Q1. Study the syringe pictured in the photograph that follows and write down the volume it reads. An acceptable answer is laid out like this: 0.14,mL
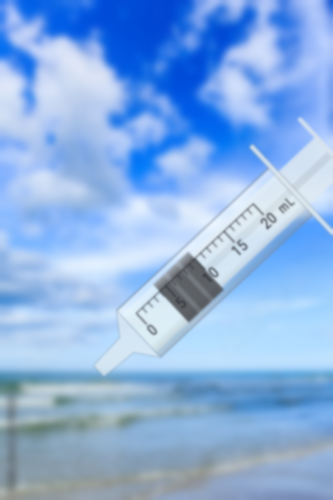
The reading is 4,mL
